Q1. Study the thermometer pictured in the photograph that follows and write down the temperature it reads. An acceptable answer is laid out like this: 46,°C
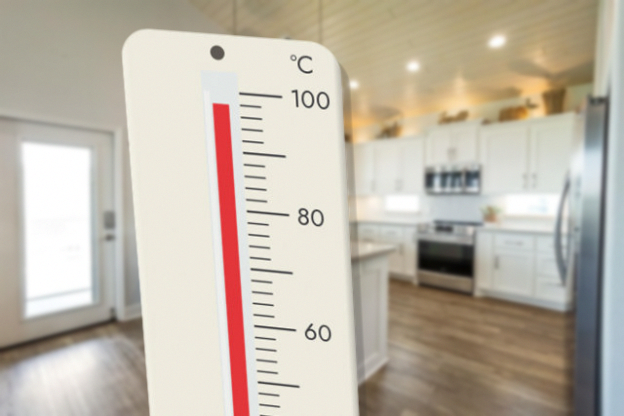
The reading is 98,°C
